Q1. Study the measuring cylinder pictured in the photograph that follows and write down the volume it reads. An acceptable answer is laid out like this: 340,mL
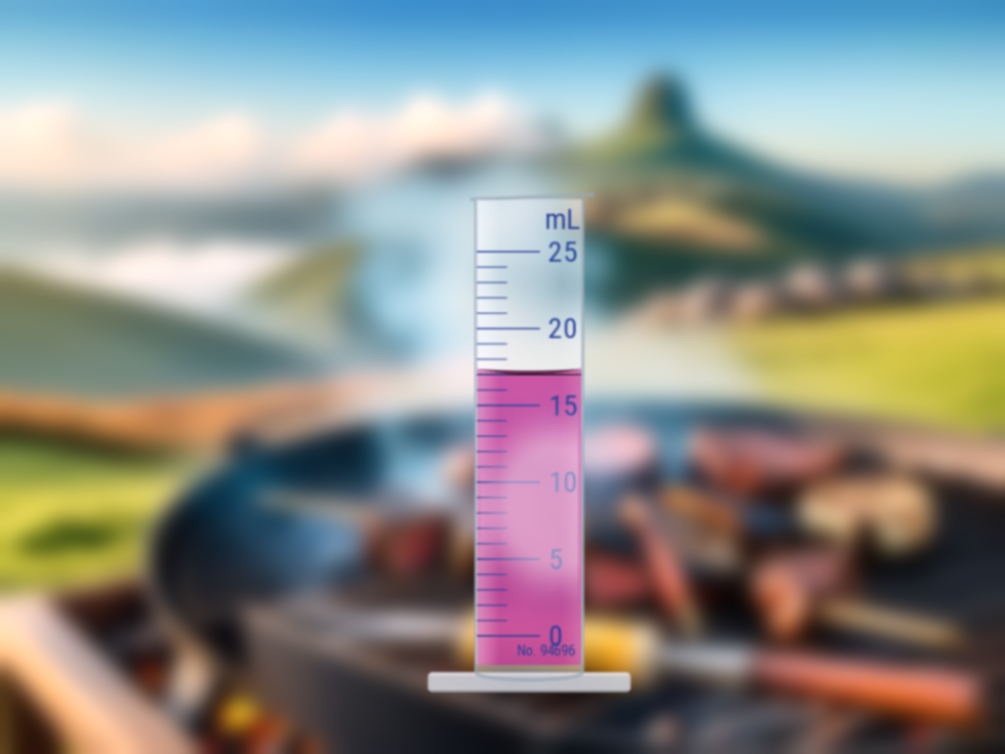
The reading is 17,mL
